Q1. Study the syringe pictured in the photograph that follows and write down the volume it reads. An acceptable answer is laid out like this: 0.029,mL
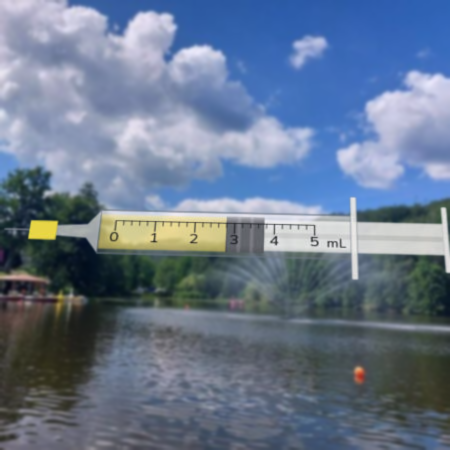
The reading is 2.8,mL
